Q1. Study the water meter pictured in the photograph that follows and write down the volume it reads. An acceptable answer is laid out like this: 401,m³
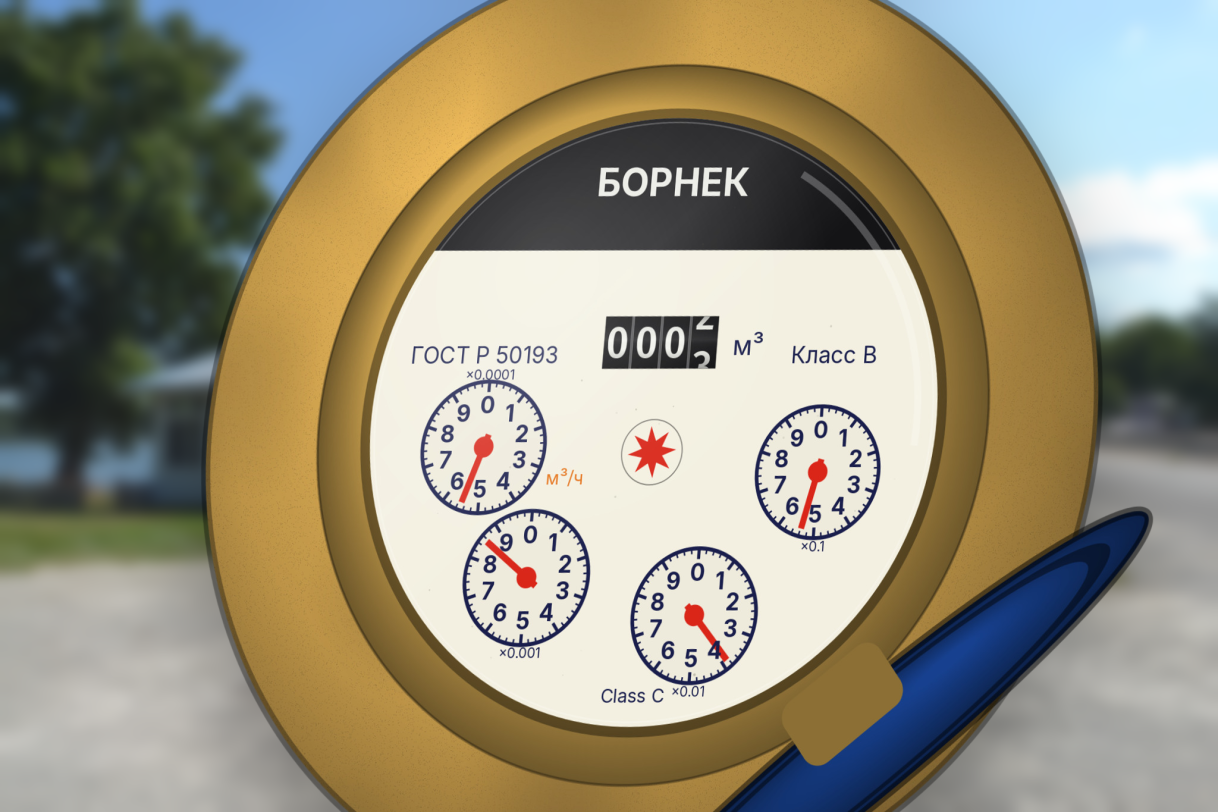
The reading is 2.5385,m³
